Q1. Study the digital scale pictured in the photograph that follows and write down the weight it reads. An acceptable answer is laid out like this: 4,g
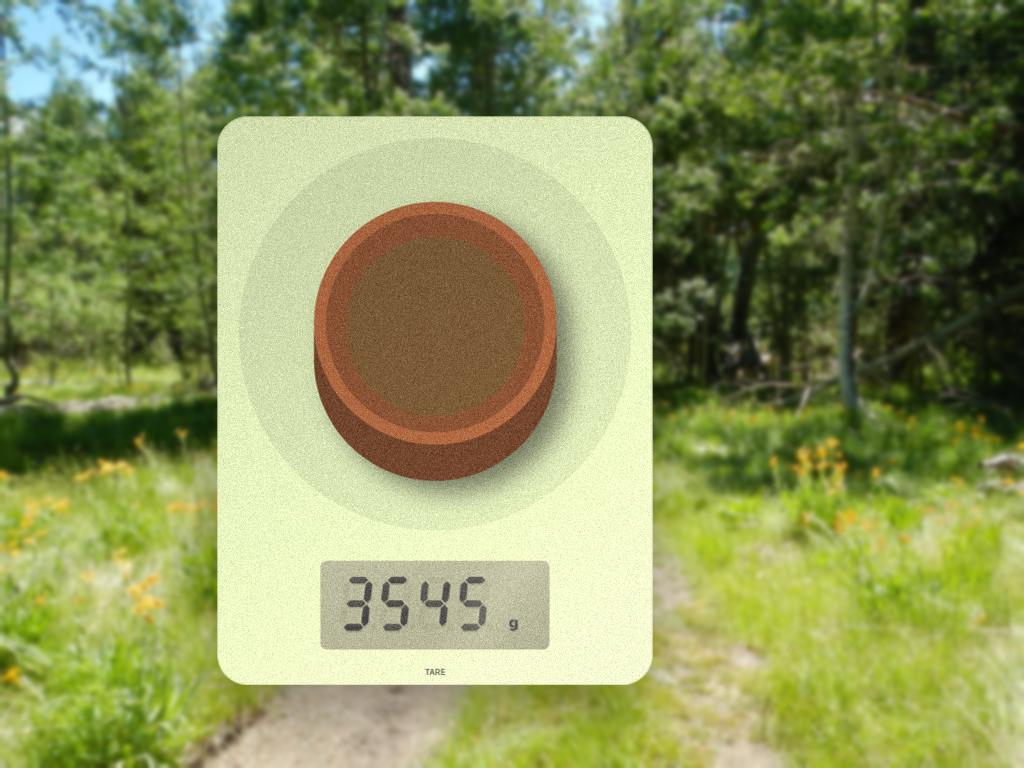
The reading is 3545,g
